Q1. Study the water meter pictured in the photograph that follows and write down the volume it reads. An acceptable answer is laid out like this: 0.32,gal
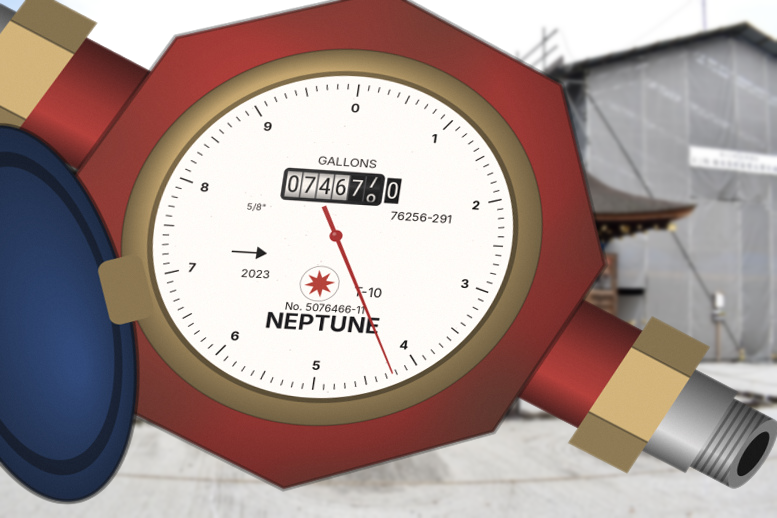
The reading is 746774.2,gal
